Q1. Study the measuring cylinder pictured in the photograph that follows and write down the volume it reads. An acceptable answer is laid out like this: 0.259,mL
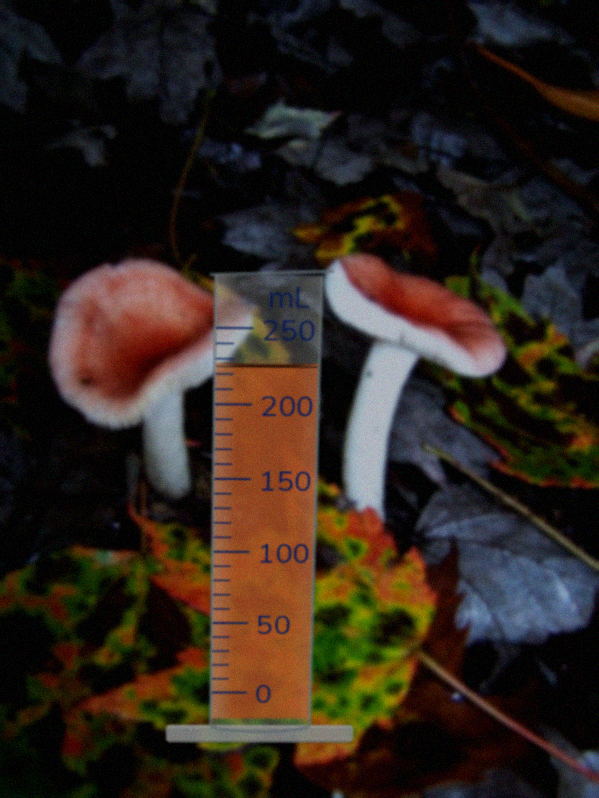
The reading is 225,mL
